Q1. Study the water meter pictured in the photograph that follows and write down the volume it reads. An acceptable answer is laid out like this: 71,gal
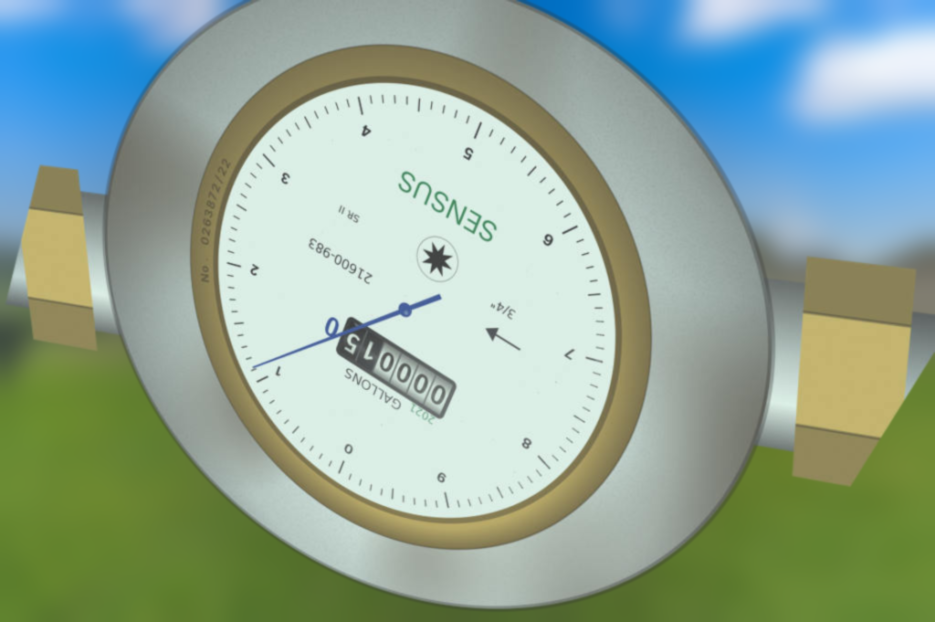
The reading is 151.1,gal
